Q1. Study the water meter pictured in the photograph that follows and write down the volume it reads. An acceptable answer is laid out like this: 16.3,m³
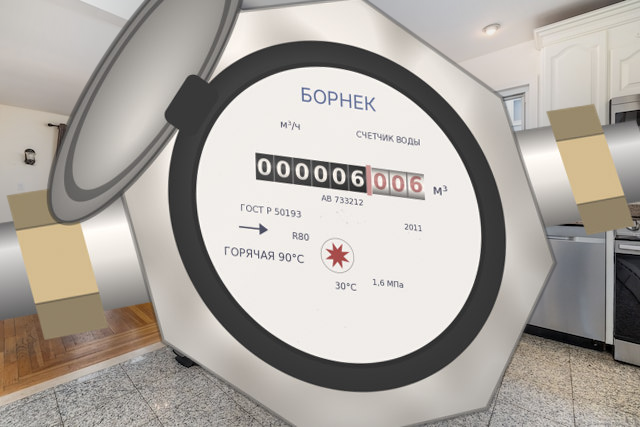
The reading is 6.006,m³
